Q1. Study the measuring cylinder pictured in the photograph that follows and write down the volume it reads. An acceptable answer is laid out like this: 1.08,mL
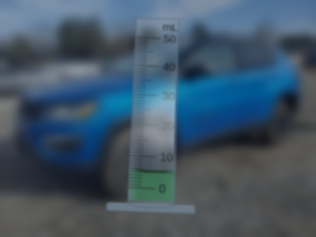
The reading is 5,mL
